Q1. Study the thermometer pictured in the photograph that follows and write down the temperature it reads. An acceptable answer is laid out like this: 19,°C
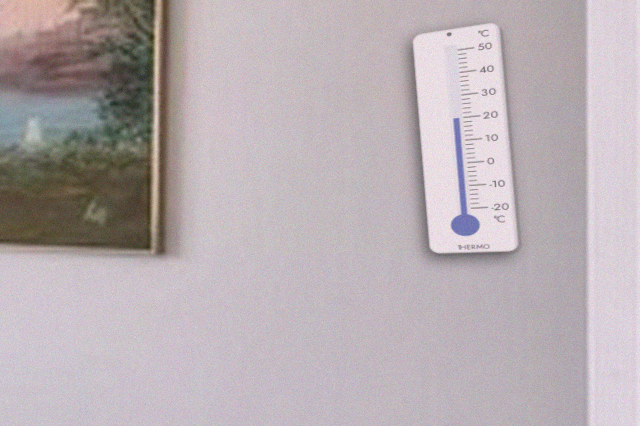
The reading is 20,°C
